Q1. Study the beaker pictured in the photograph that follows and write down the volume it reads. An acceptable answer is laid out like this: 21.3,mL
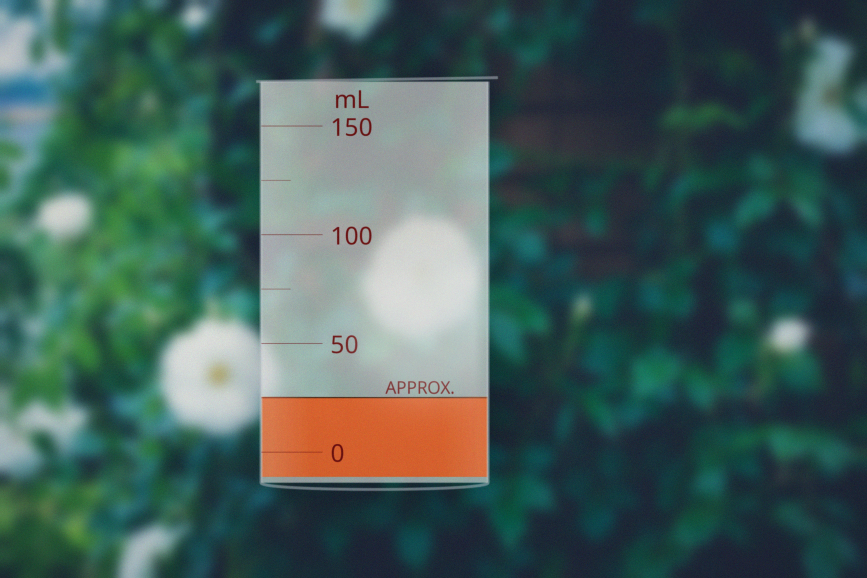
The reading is 25,mL
